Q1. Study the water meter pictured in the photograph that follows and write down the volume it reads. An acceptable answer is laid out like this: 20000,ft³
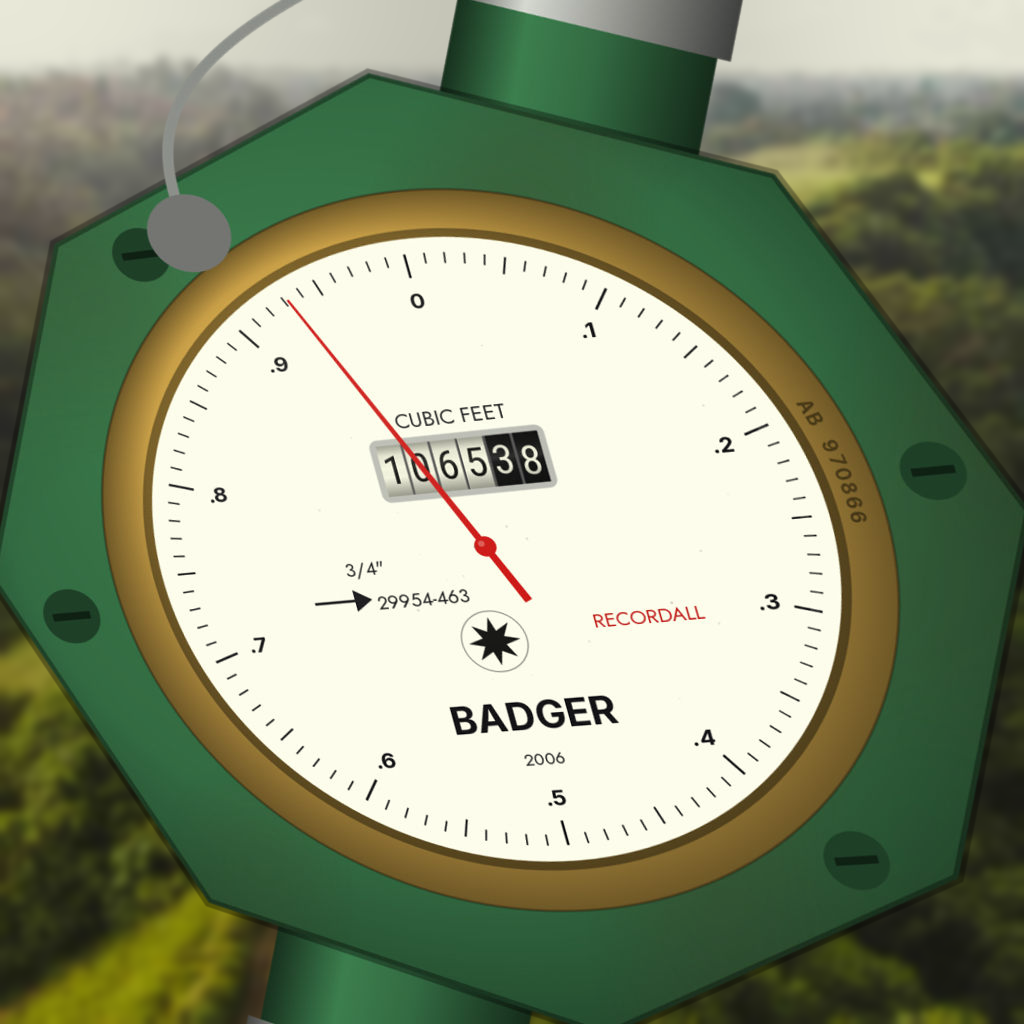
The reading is 106537.93,ft³
